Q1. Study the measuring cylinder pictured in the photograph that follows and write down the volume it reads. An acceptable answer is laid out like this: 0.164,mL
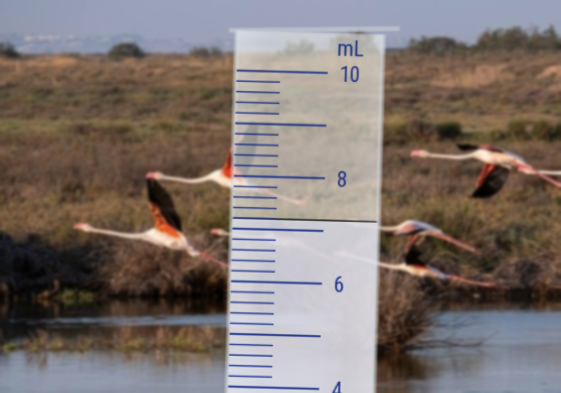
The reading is 7.2,mL
